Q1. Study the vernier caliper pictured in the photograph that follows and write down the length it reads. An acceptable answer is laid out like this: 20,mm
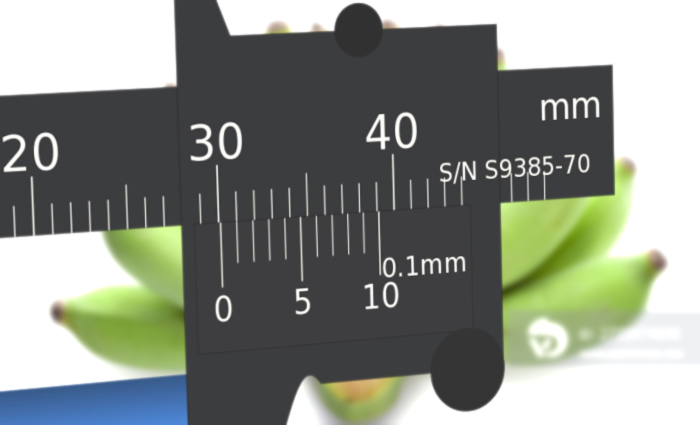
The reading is 30.1,mm
